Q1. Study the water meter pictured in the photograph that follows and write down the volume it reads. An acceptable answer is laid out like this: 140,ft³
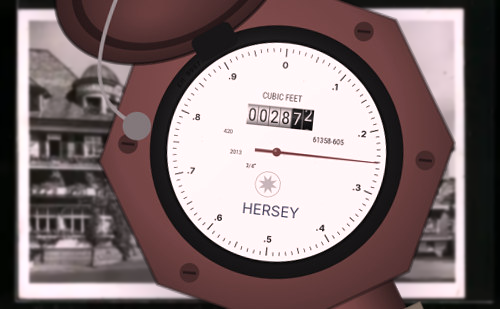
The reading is 2872.25,ft³
